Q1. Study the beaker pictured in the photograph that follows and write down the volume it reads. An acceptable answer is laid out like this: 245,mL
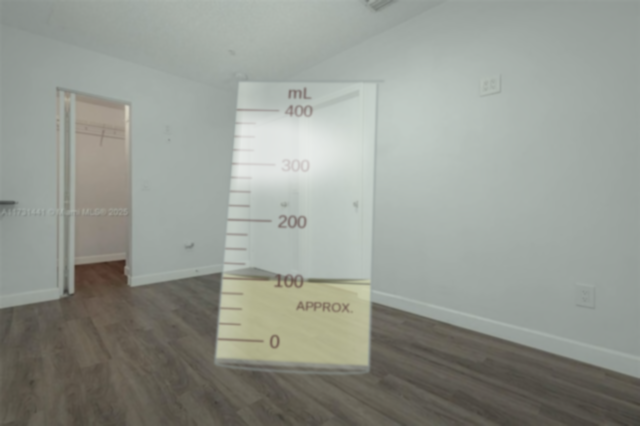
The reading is 100,mL
